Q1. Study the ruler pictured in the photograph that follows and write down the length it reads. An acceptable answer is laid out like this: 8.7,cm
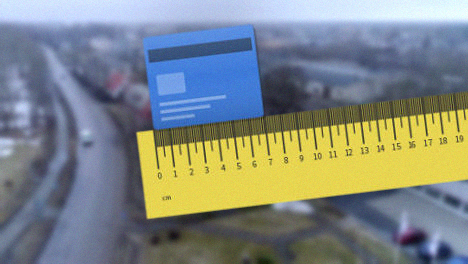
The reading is 7,cm
